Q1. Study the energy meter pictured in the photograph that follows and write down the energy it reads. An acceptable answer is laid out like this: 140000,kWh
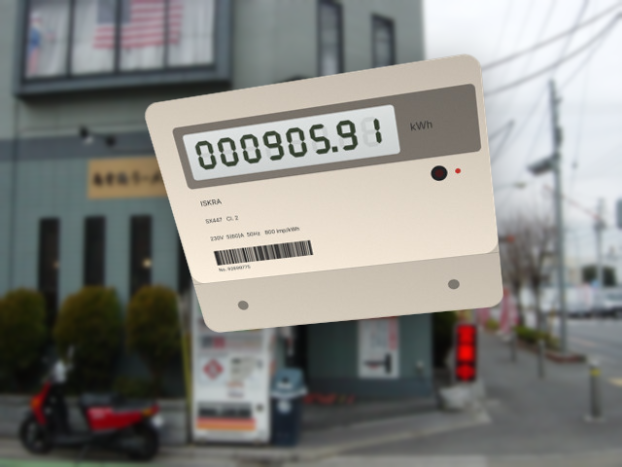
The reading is 905.91,kWh
